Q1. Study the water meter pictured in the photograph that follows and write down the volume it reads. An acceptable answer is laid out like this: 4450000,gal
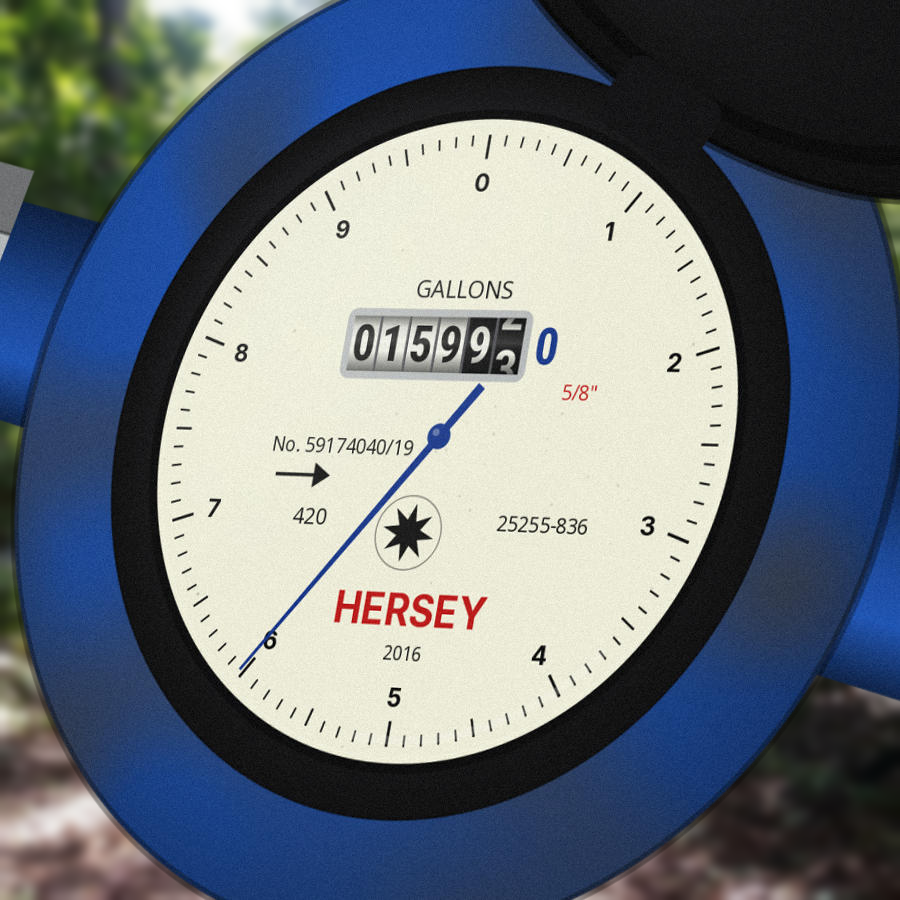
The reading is 159926.0,gal
